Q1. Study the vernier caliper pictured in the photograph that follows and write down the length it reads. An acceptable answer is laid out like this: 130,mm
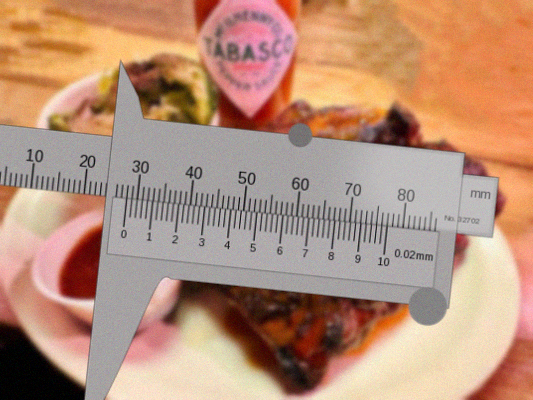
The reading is 28.0,mm
